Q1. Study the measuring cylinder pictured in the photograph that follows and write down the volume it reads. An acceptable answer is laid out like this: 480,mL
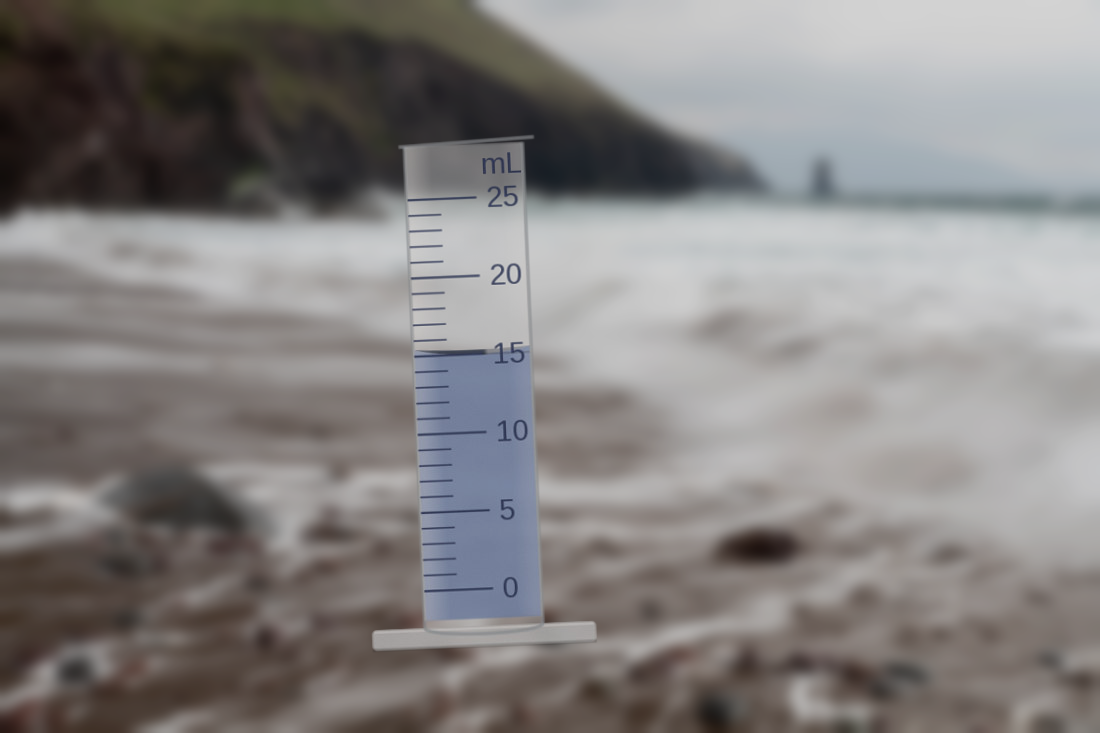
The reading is 15,mL
